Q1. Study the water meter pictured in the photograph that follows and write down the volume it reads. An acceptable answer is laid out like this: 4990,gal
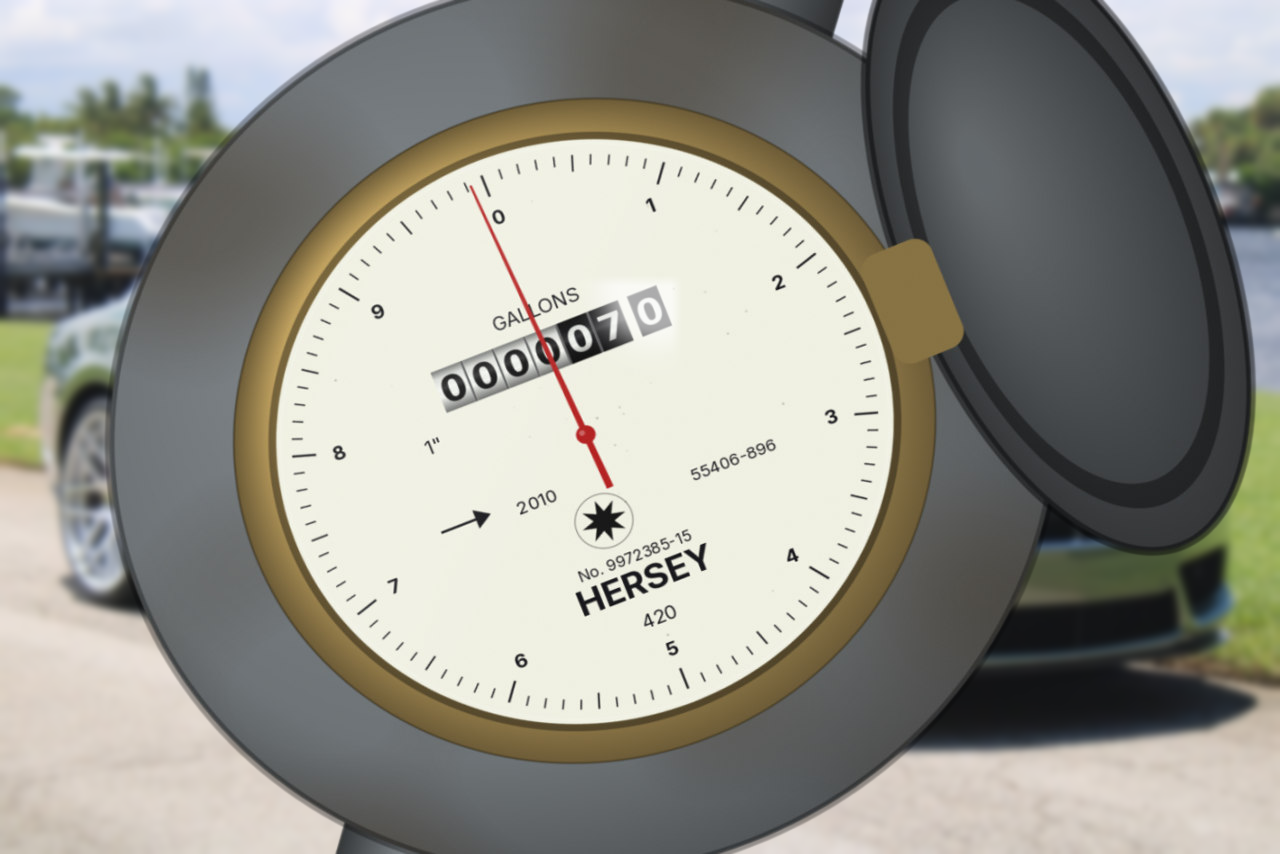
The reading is 69.9,gal
